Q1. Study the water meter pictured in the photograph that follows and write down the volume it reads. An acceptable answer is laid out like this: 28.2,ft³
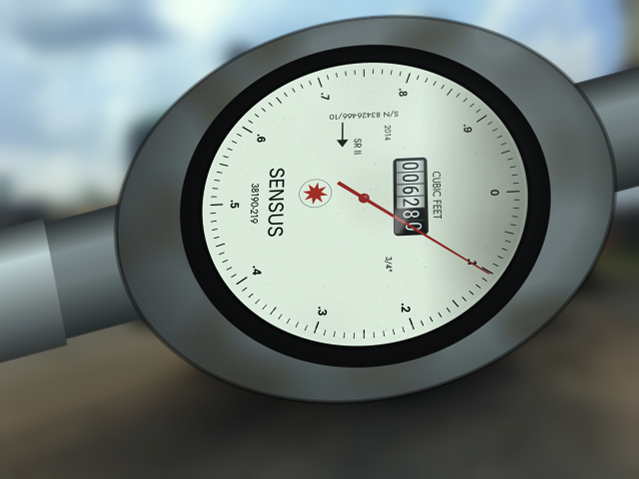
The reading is 6280.10,ft³
